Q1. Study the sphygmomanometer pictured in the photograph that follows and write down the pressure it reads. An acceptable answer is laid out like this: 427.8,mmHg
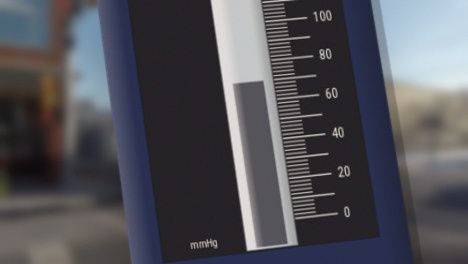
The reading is 70,mmHg
